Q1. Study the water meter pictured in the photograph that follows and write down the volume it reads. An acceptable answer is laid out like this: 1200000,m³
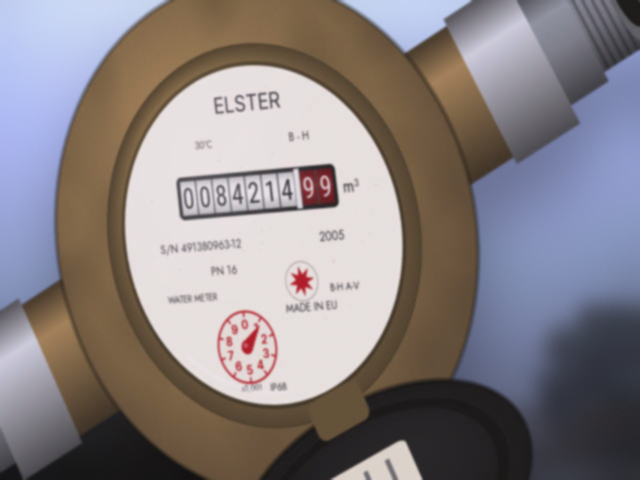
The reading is 84214.991,m³
